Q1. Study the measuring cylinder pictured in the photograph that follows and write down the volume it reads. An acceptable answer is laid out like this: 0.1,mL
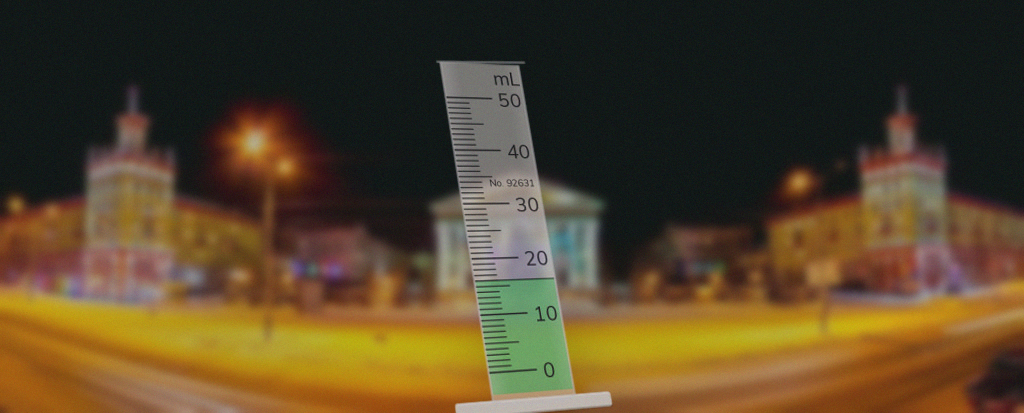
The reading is 16,mL
